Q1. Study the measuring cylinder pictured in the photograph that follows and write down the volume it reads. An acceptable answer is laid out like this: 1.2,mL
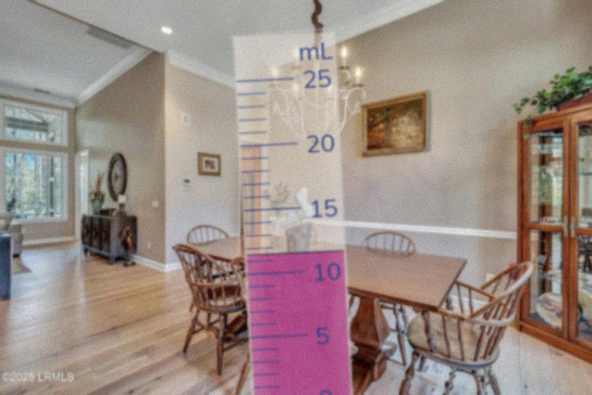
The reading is 11.5,mL
